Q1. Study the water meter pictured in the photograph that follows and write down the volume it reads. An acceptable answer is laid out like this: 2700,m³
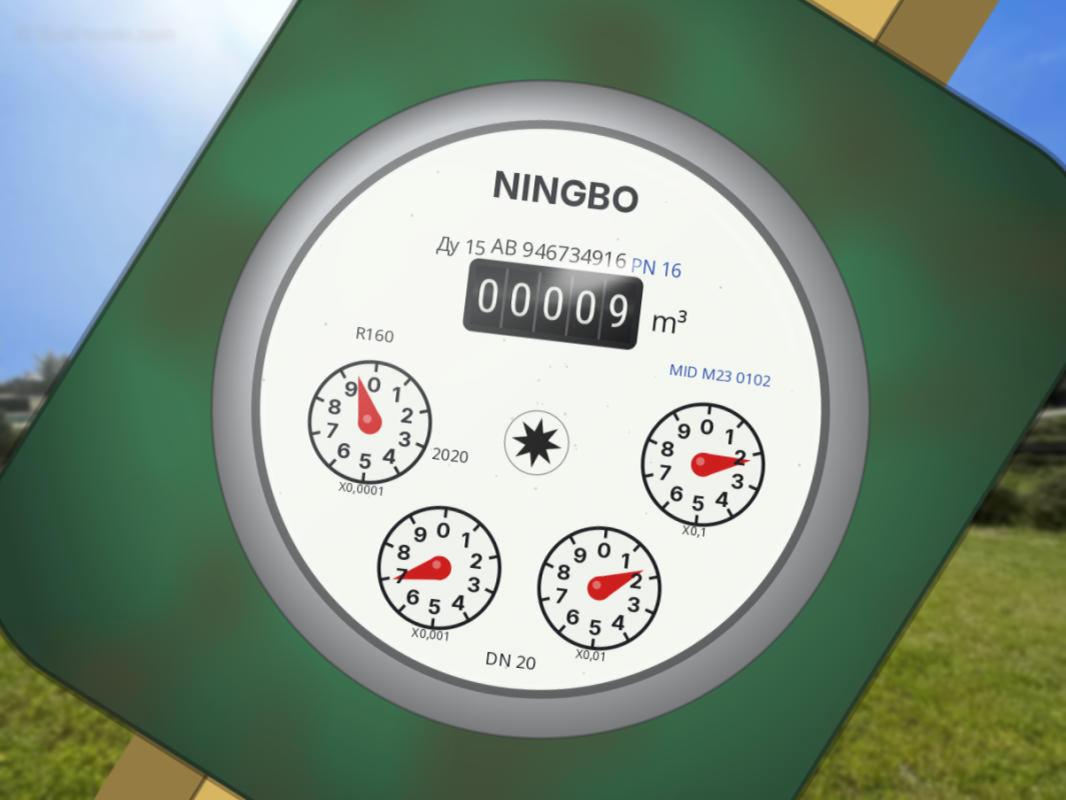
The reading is 9.2169,m³
